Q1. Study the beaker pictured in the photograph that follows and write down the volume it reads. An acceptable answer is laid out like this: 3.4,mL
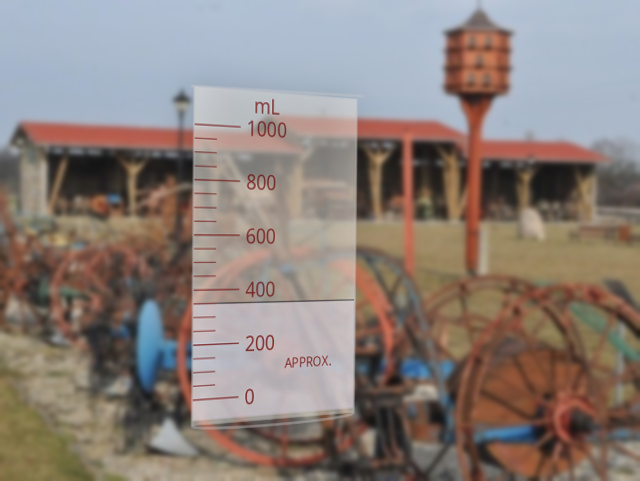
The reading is 350,mL
